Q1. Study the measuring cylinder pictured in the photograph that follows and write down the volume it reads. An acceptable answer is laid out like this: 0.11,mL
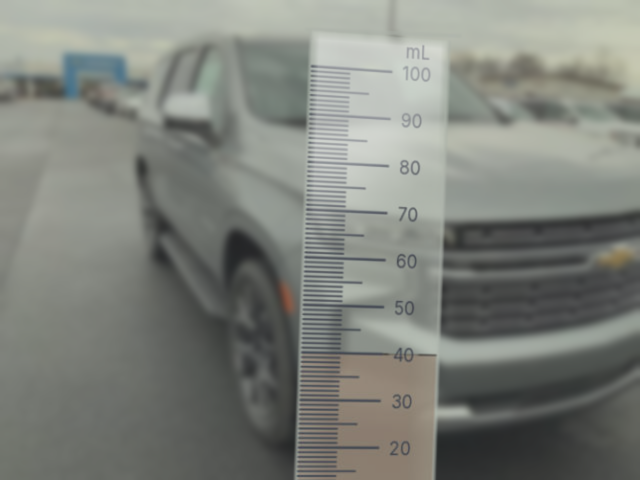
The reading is 40,mL
